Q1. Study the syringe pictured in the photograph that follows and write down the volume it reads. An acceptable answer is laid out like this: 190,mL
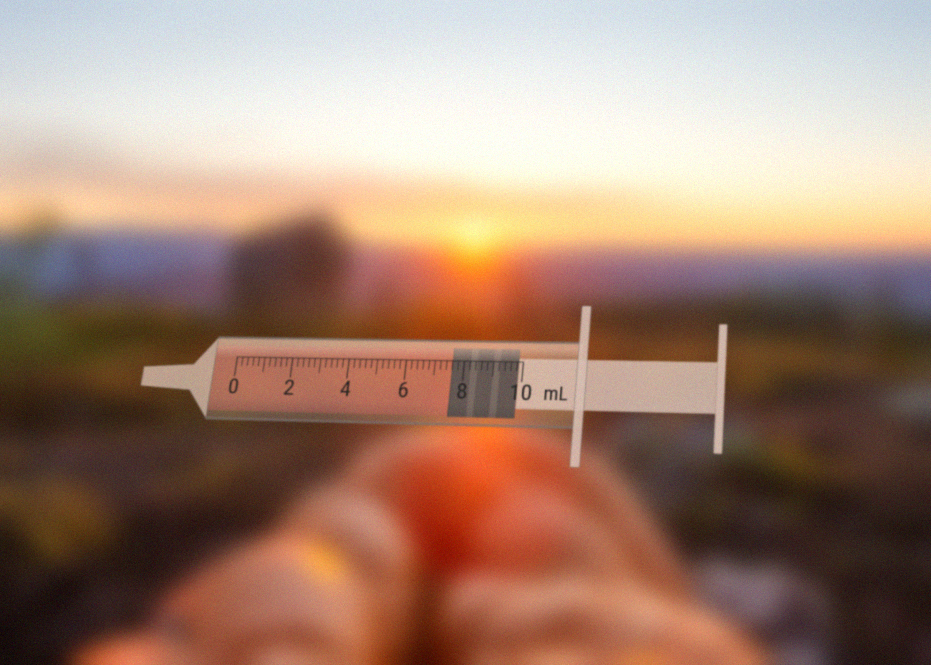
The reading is 7.6,mL
